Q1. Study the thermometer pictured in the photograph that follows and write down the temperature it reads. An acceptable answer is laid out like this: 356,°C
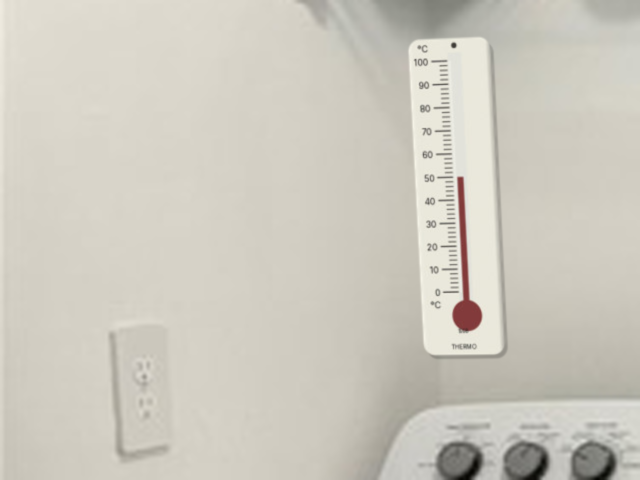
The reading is 50,°C
